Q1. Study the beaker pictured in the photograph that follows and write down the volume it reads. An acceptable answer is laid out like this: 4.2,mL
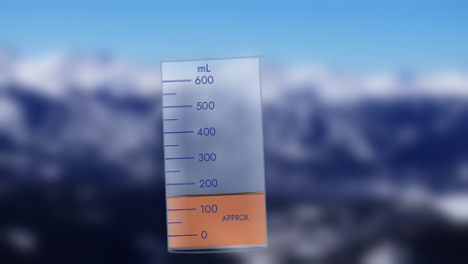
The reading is 150,mL
